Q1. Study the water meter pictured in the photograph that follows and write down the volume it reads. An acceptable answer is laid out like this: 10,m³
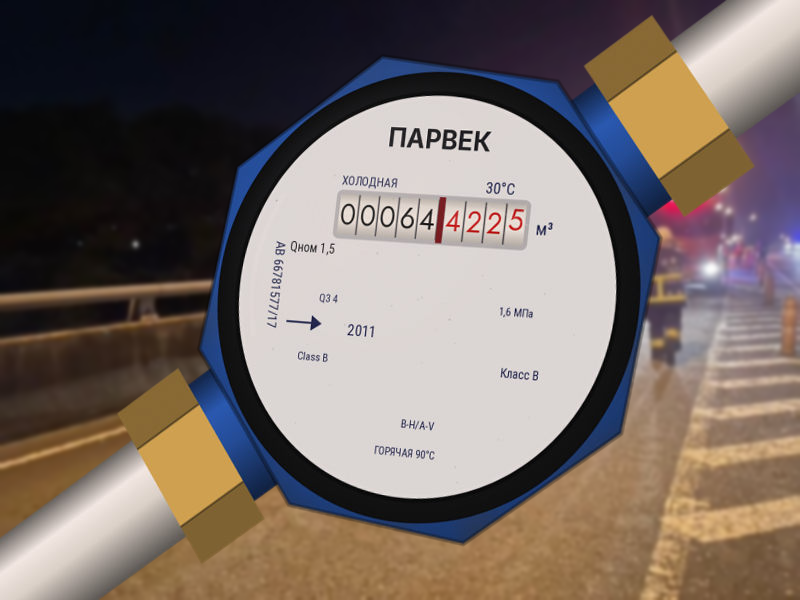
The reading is 64.4225,m³
